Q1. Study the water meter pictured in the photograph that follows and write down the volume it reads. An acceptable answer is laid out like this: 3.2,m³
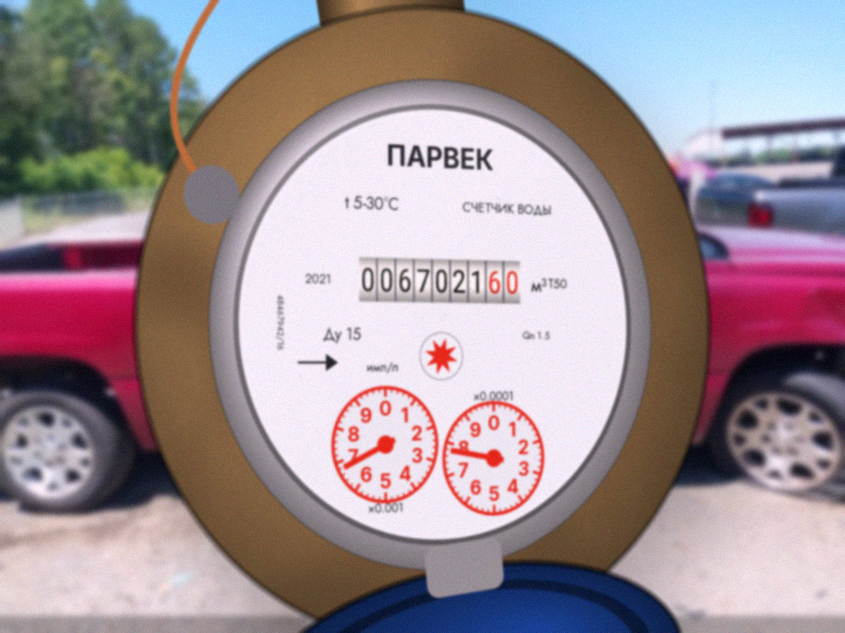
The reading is 67021.6067,m³
